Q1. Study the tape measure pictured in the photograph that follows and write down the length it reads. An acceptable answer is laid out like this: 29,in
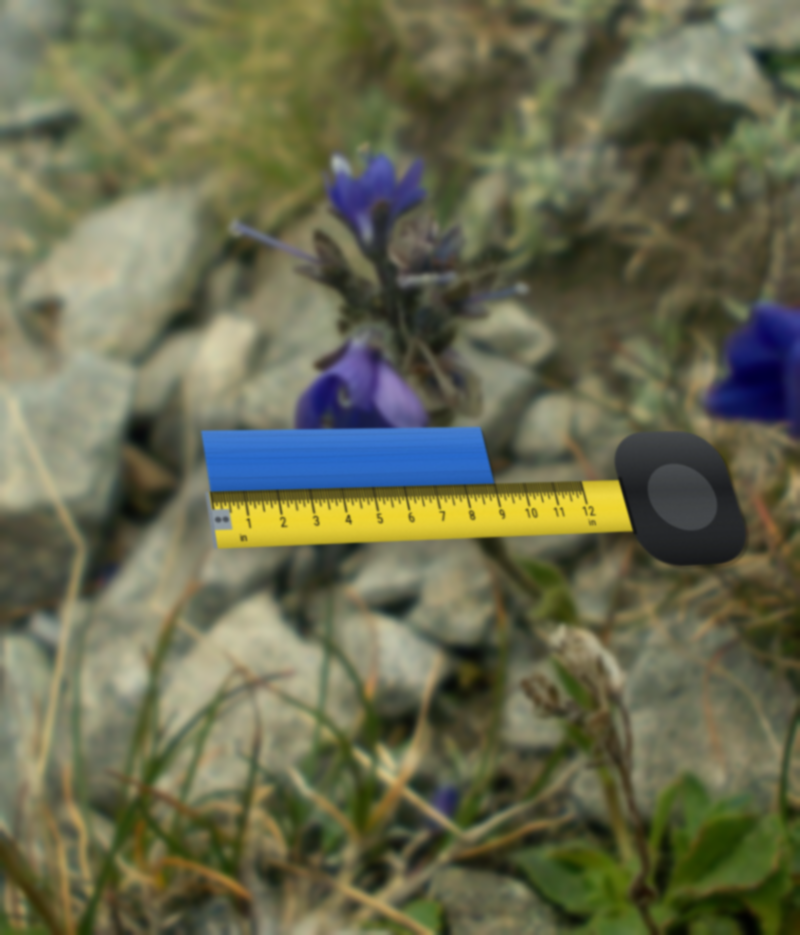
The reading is 9,in
